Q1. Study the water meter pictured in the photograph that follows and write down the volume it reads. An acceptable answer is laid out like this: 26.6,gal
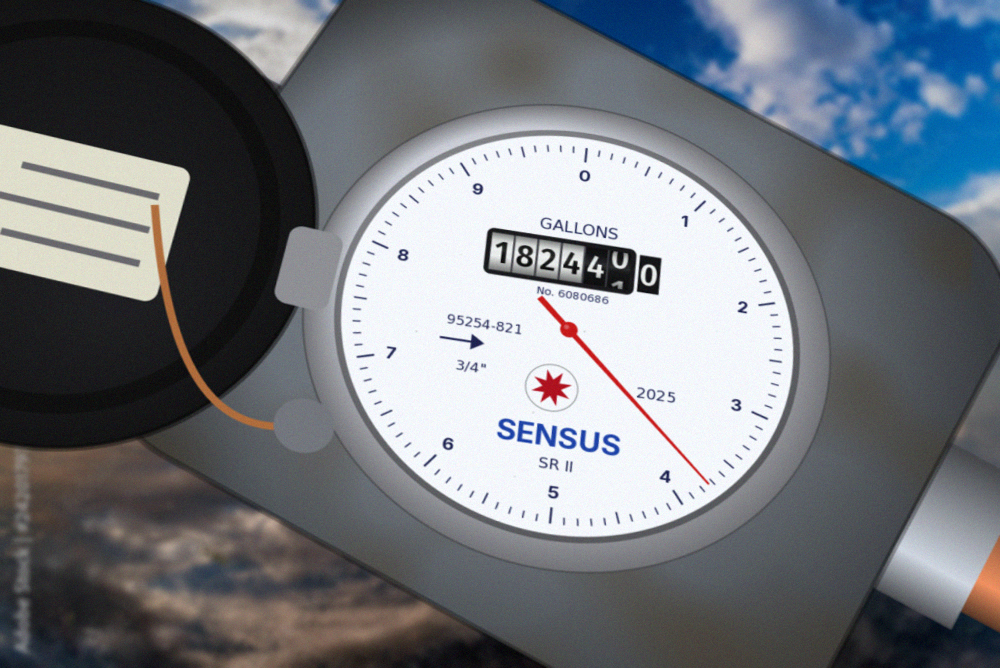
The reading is 1824403.7,gal
